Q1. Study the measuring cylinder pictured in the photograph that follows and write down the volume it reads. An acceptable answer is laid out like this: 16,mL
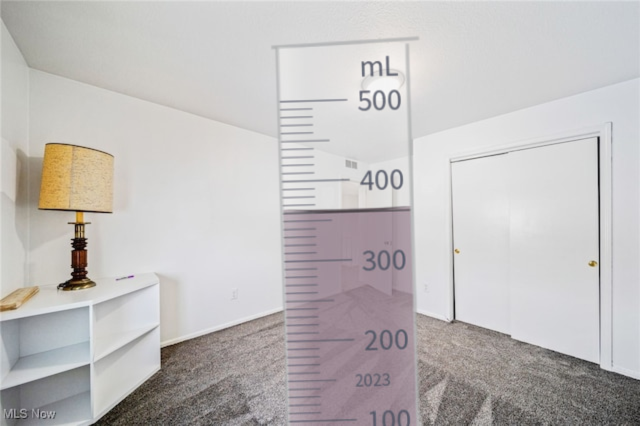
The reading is 360,mL
